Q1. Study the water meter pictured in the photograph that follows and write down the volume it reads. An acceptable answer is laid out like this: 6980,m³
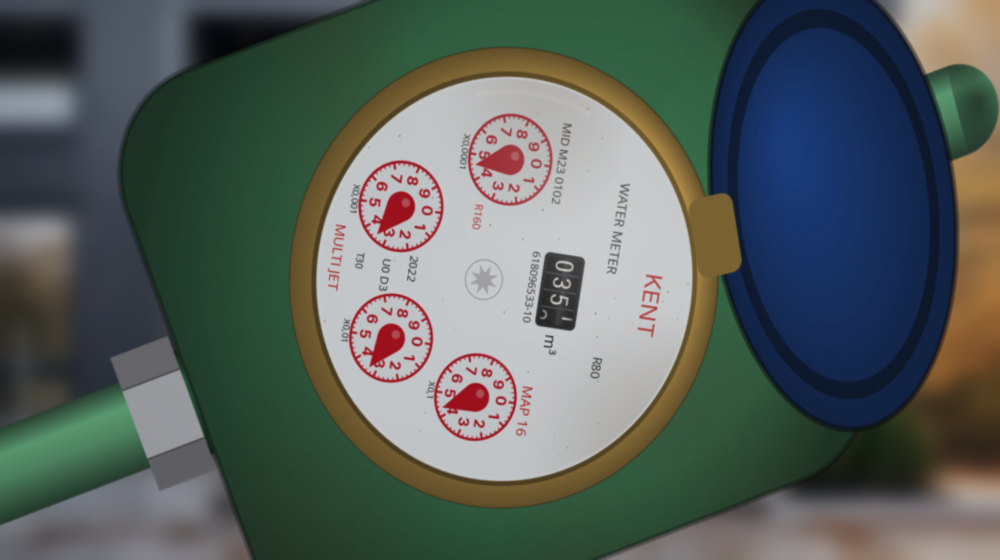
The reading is 351.4334,m³
